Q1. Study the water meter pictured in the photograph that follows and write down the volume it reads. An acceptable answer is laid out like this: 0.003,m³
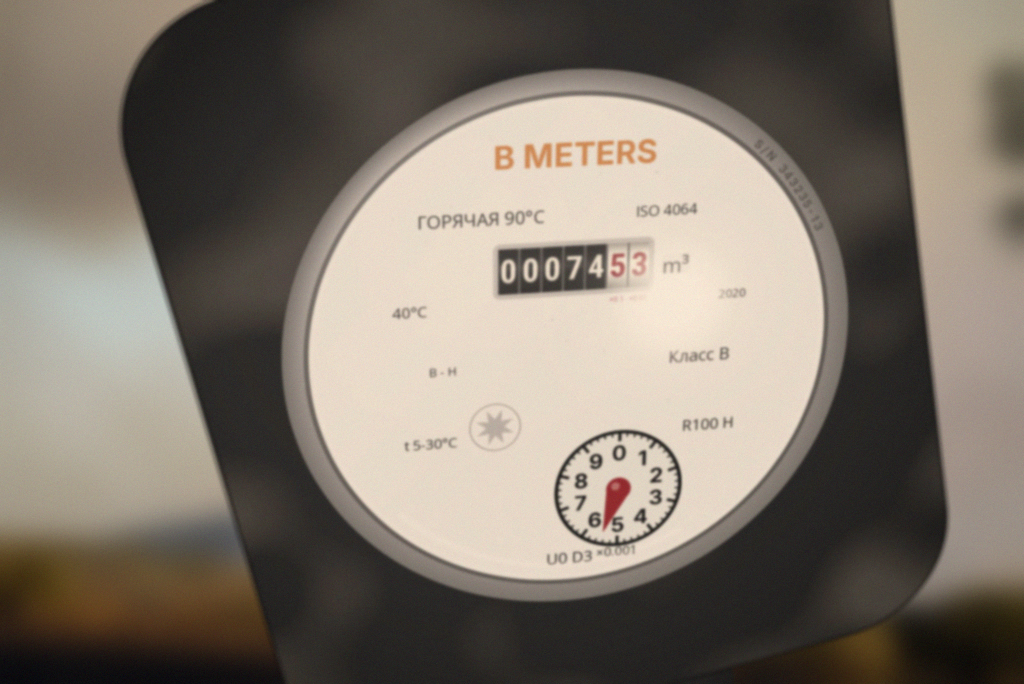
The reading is 74.535,m³
